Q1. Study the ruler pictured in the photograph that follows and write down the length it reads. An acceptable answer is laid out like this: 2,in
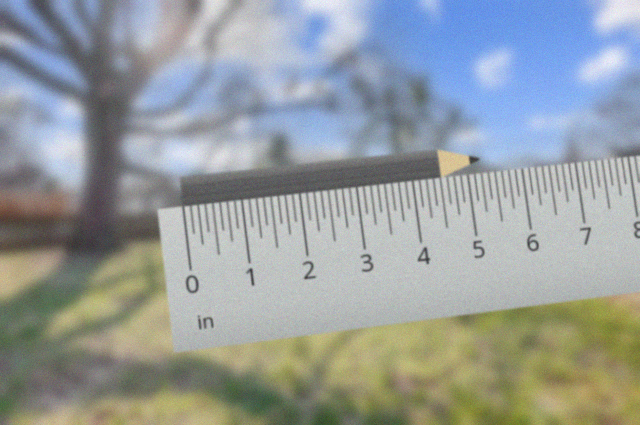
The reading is 5.25,in
